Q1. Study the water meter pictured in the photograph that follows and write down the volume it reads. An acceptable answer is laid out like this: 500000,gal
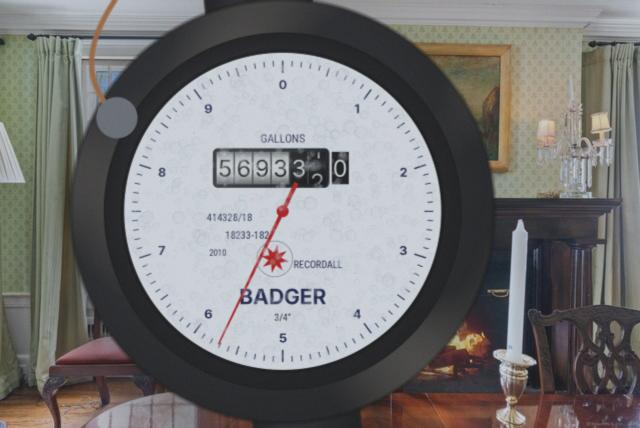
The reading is 5693315.7,gal
